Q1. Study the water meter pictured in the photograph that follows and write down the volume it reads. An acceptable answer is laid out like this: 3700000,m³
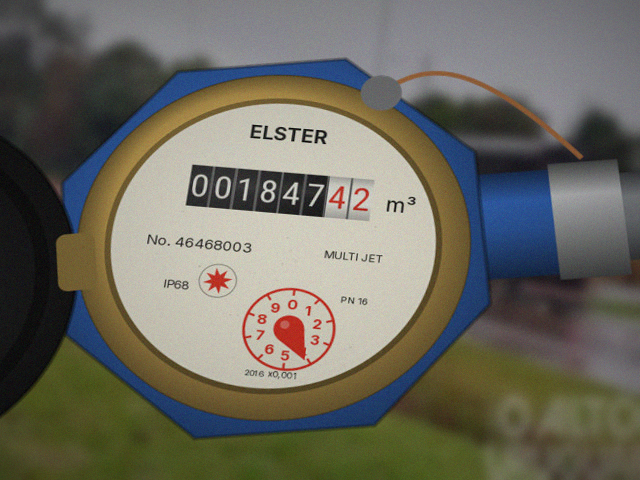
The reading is 1847.424,m³
